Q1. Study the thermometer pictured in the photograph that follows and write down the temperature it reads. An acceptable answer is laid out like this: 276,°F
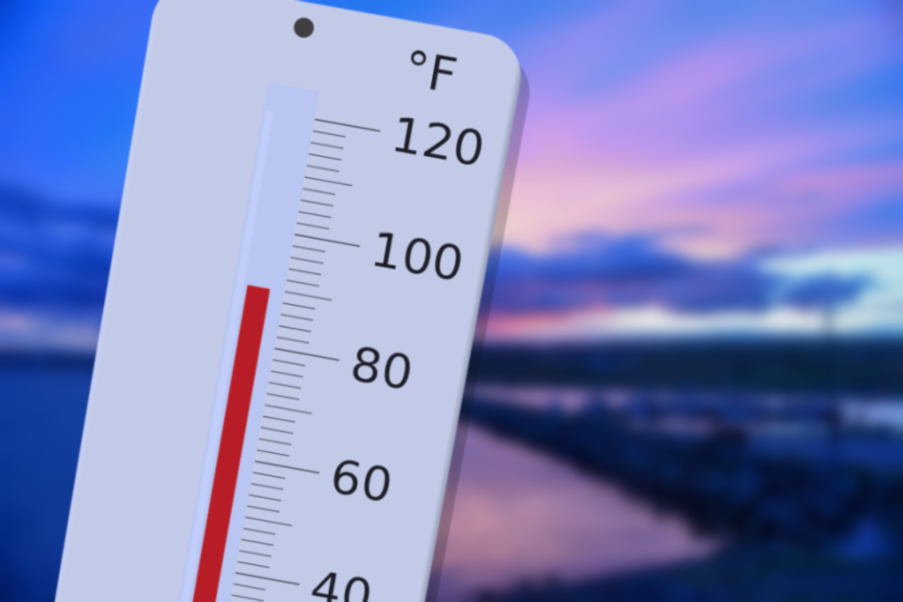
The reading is 90,°F
